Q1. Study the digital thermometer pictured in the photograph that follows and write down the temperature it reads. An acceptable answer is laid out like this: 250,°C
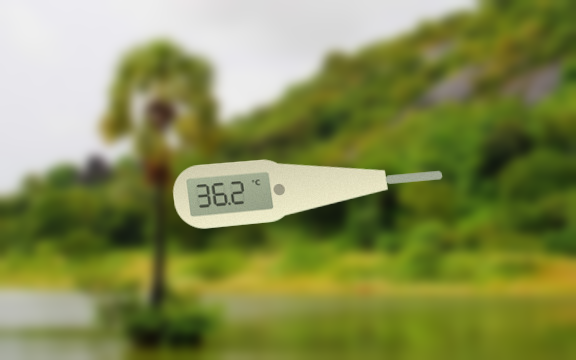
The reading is 36.2,°C
